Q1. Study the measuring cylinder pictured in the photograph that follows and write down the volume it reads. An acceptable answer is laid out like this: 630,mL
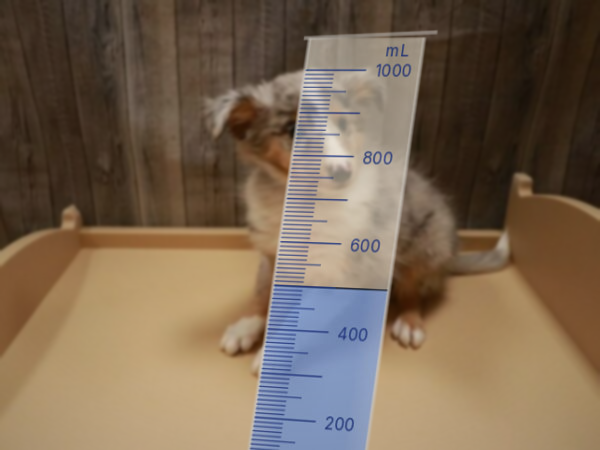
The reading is 500,mL
